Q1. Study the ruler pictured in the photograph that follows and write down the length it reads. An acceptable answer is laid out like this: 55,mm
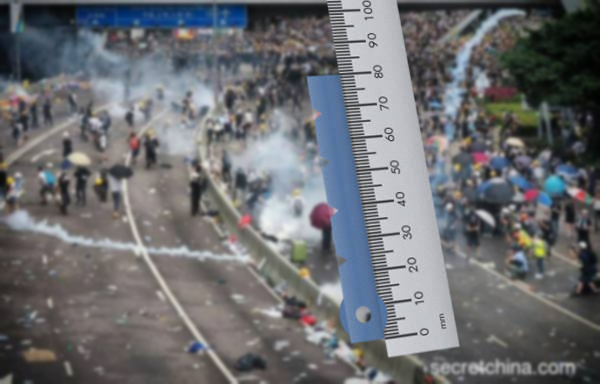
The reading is 80,mm
